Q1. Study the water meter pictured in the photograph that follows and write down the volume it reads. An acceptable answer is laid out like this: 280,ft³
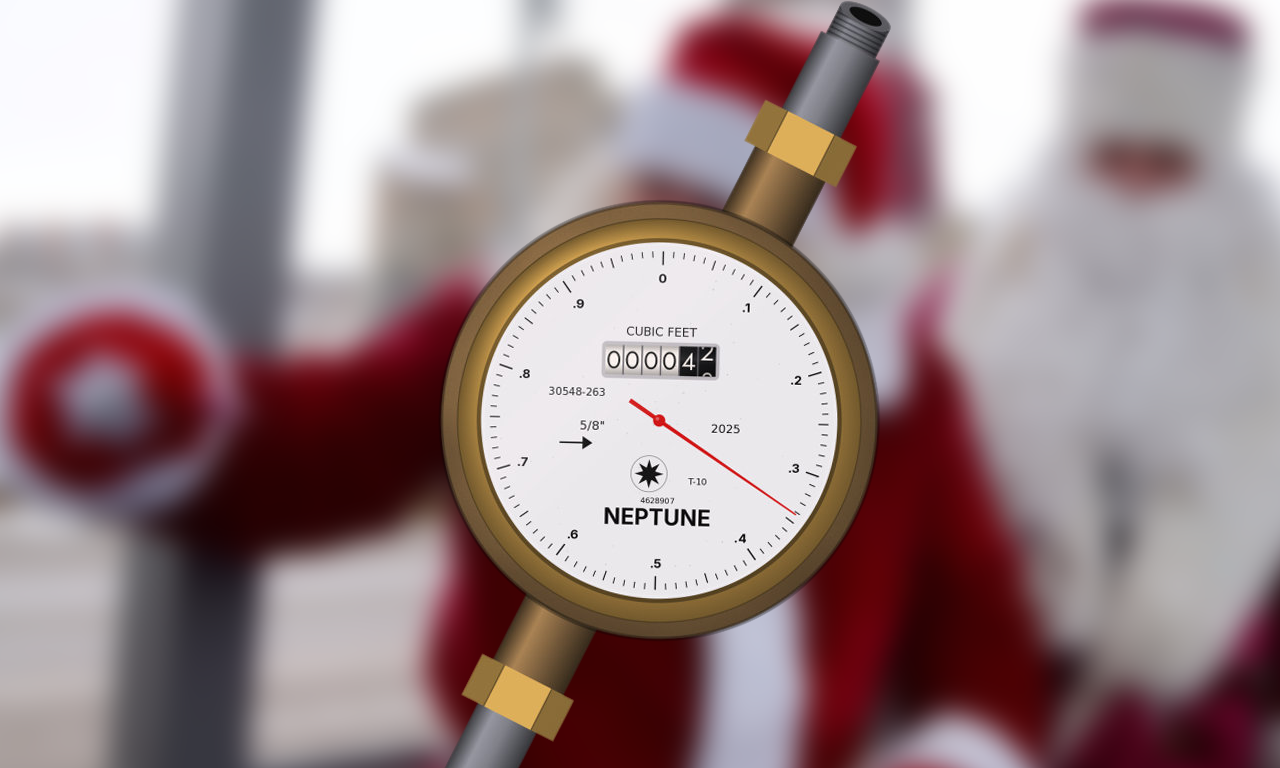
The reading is 42.34,ft³
